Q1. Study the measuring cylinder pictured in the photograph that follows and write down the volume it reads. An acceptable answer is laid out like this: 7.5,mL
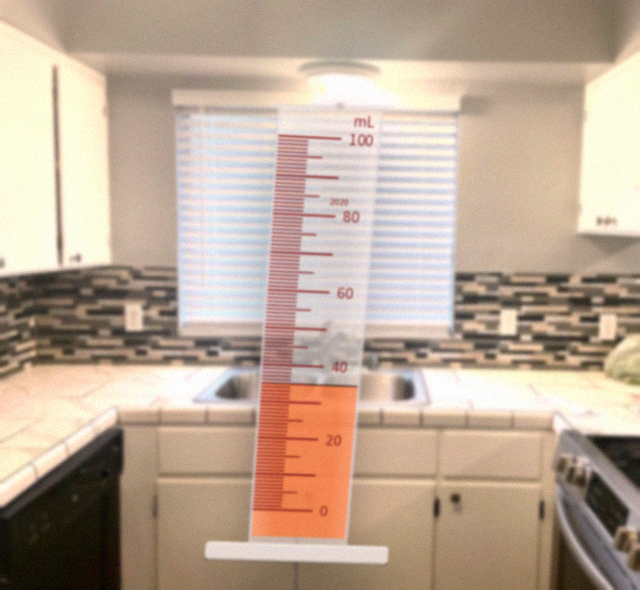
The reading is 35,mL
